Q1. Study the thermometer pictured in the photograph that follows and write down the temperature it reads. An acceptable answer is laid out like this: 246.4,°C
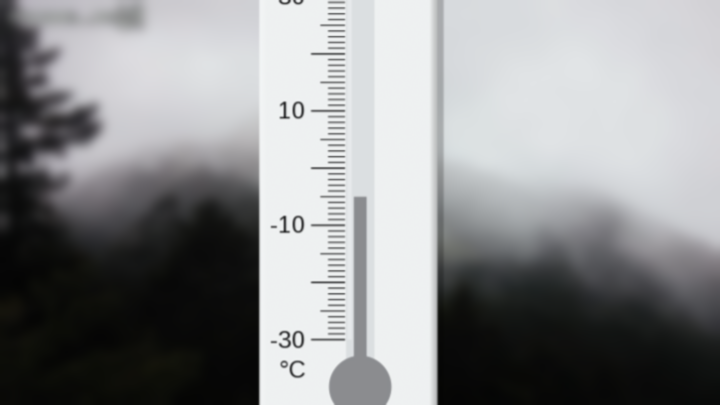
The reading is -5,°C
